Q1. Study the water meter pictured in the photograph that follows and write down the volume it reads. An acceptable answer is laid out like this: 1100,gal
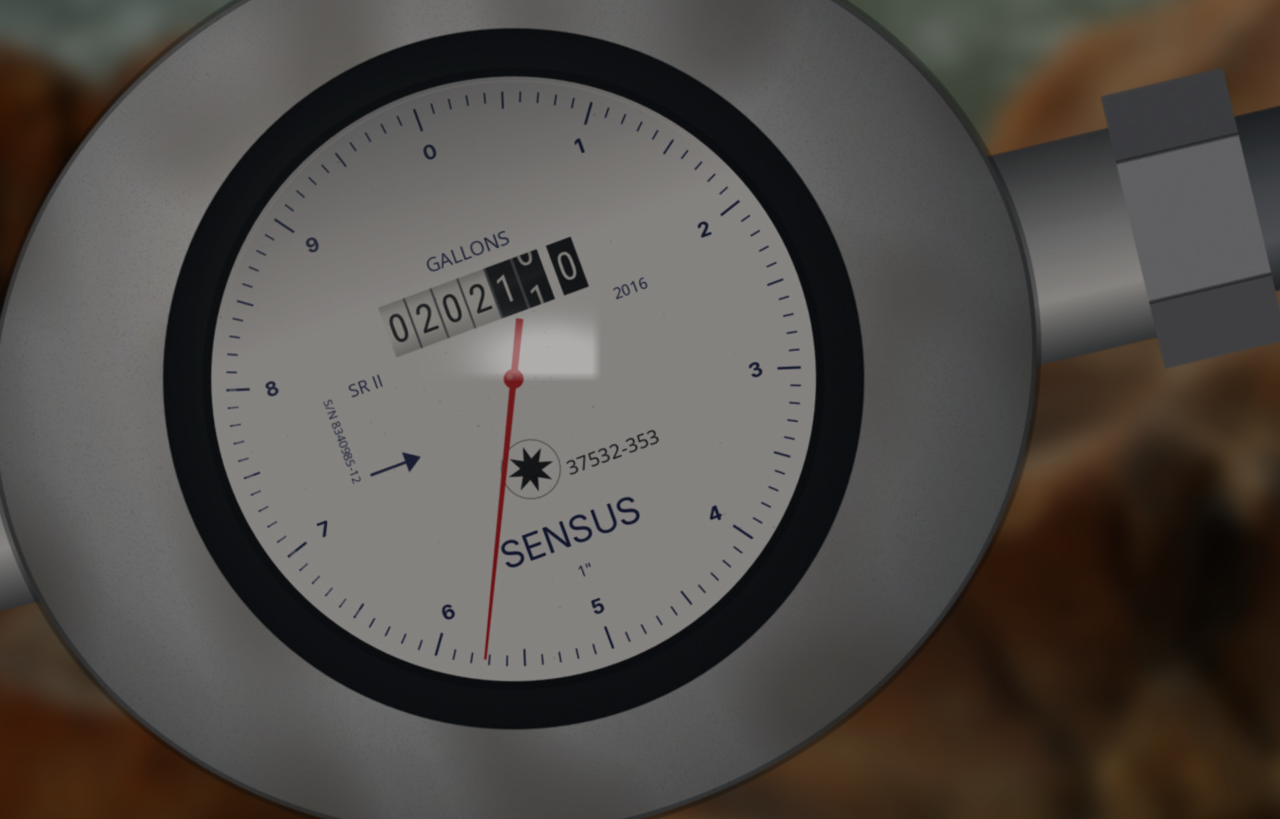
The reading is 202105.7,gal
